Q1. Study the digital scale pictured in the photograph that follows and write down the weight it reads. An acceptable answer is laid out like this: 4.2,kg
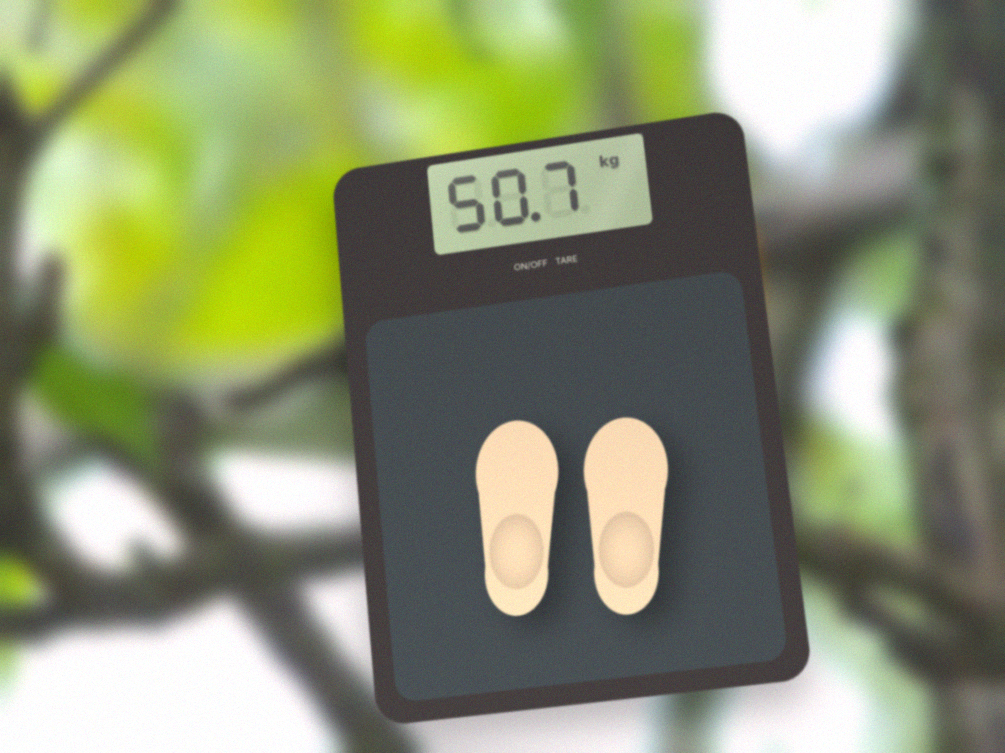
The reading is 50.7,kg
